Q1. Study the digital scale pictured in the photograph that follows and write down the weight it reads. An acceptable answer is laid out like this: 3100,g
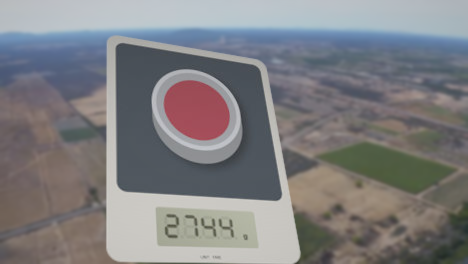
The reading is 2744,g
